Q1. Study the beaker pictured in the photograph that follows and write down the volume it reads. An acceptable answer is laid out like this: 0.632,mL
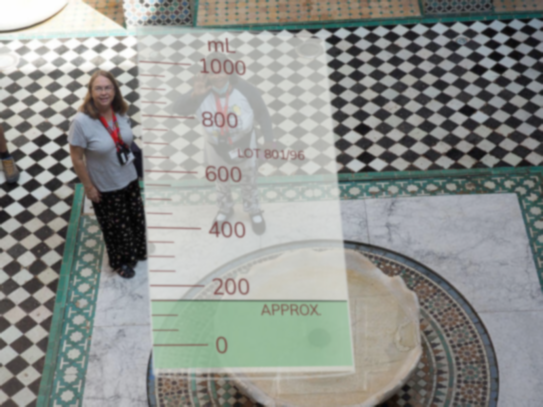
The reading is 150,mL
